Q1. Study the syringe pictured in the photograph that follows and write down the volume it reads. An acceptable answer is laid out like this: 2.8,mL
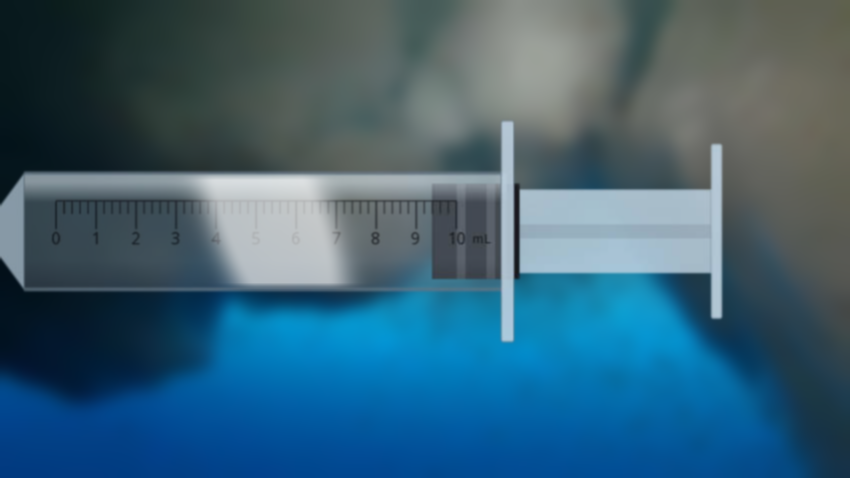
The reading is 9.4,mL
